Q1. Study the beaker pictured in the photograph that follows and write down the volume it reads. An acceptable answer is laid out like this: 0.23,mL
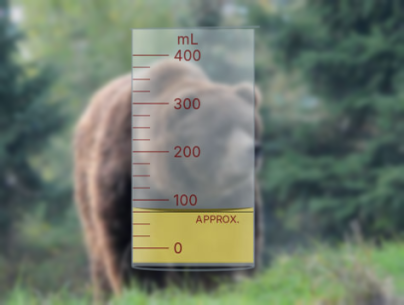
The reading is 75,mL
